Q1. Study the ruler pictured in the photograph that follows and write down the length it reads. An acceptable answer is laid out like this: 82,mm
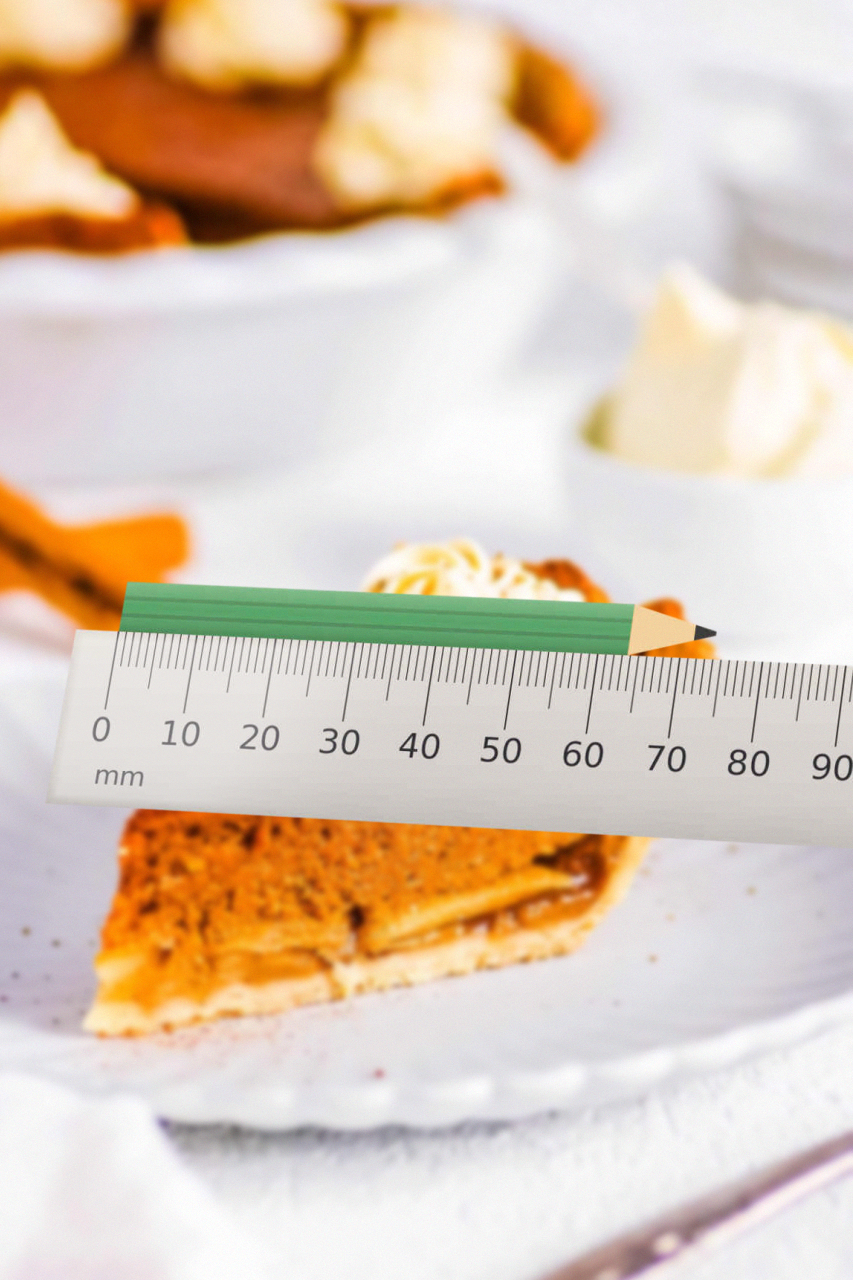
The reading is 74,mm
